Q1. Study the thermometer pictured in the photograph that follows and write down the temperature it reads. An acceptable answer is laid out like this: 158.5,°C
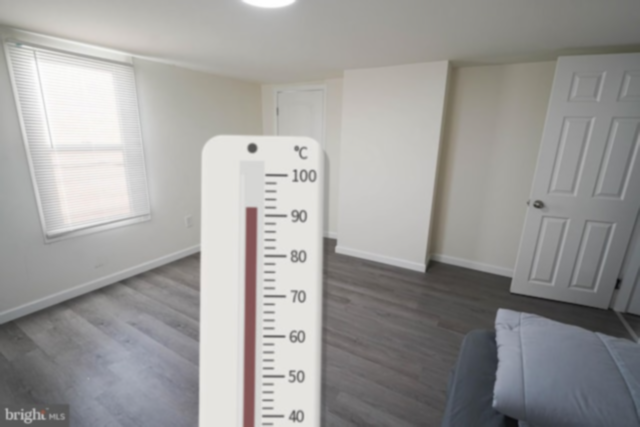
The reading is 92,°C
